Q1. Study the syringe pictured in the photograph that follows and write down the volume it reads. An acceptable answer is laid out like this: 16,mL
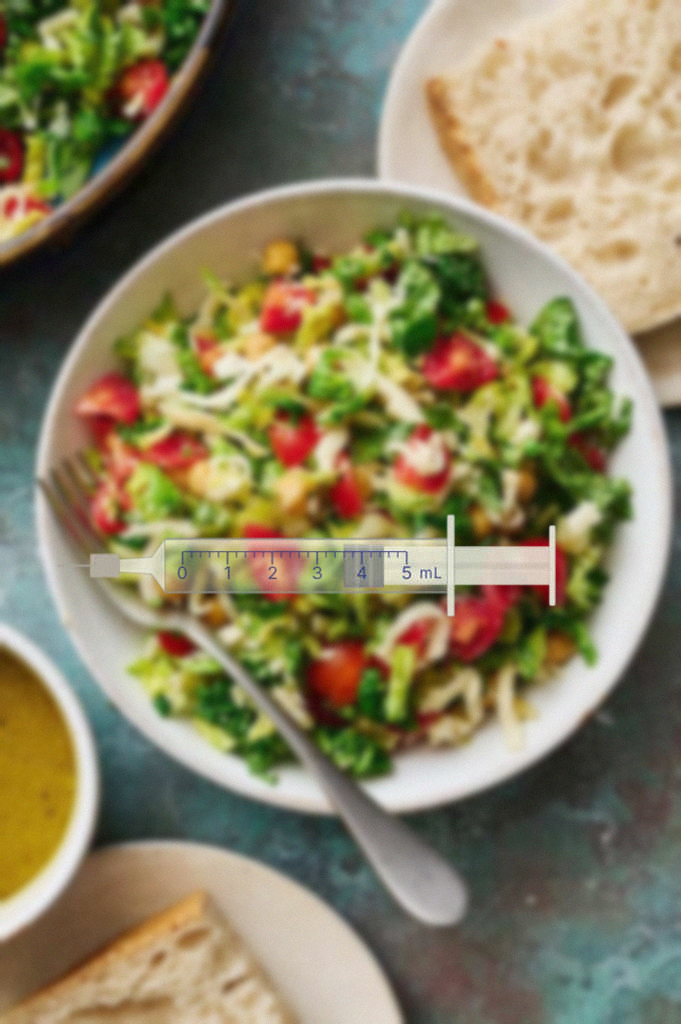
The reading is 3.6,mL
